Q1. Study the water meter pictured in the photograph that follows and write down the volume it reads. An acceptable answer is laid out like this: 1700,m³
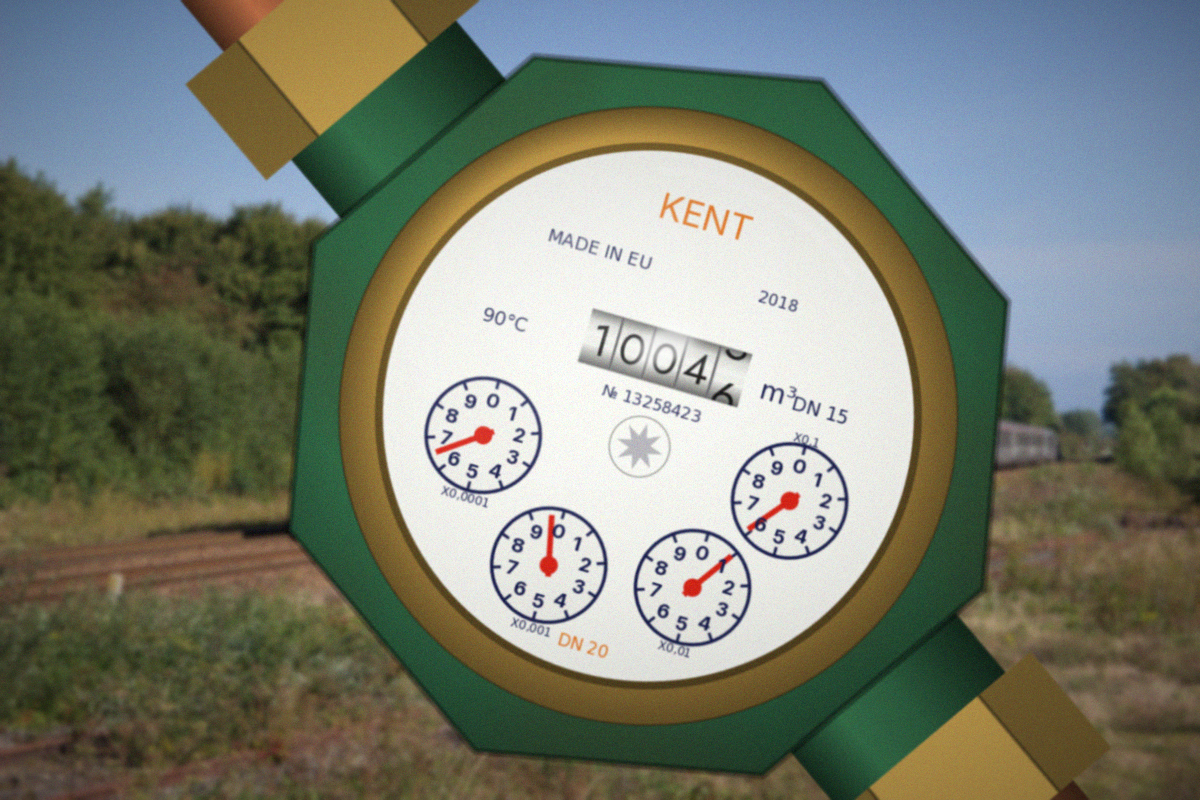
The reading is 10045.6096,m³
